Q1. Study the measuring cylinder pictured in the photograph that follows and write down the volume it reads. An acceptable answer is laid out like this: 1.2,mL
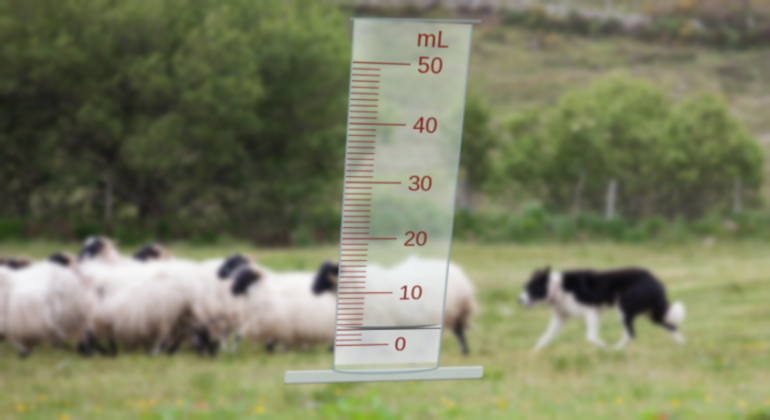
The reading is 3,mL
